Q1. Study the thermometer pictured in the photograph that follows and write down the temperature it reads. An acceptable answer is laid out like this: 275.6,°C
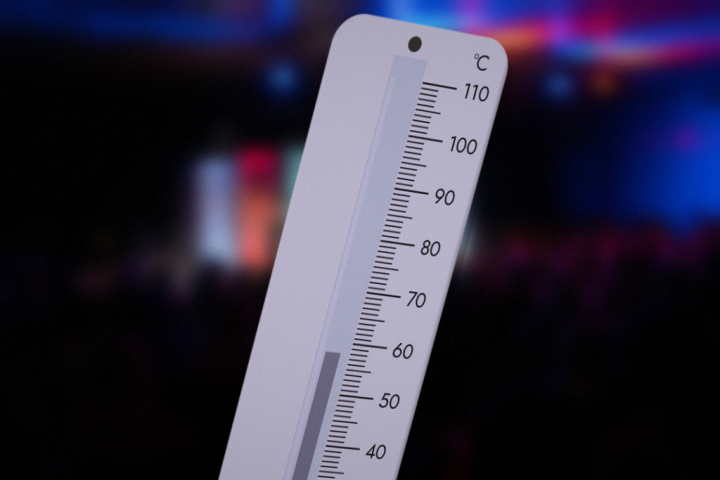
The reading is 58,°C
